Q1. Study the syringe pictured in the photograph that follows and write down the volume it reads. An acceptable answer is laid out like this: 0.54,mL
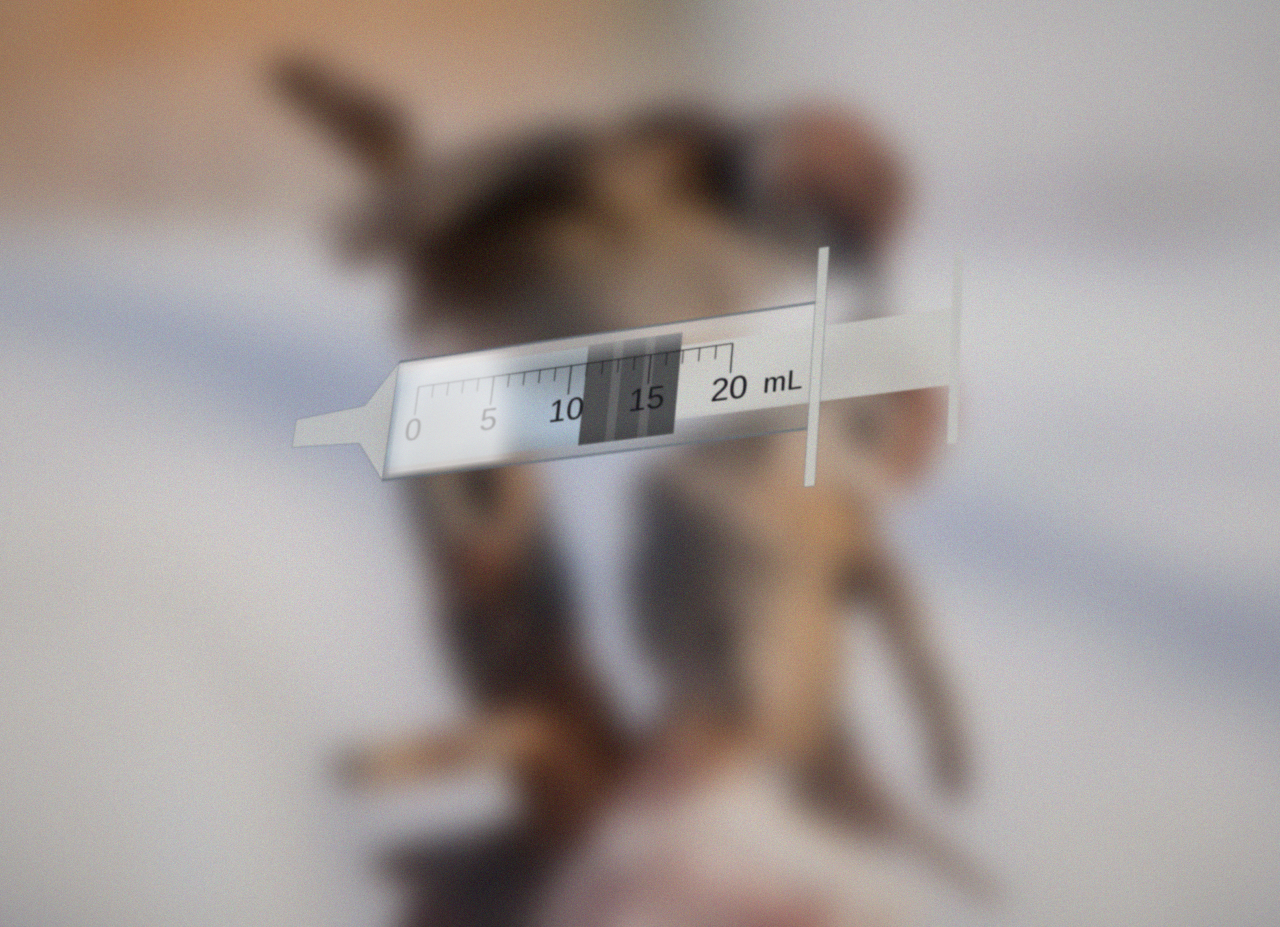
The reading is 11,mL
